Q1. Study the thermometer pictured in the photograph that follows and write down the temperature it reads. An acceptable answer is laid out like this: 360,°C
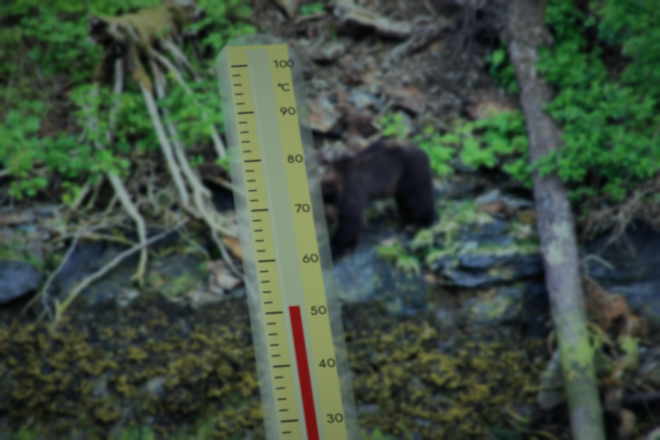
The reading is 51,°C
